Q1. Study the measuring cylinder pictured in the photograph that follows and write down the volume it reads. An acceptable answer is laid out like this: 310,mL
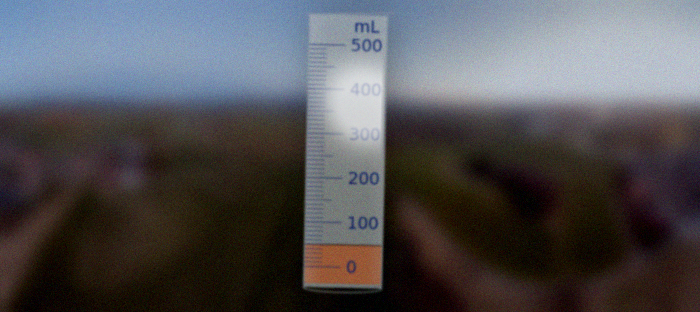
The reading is 50,mL
